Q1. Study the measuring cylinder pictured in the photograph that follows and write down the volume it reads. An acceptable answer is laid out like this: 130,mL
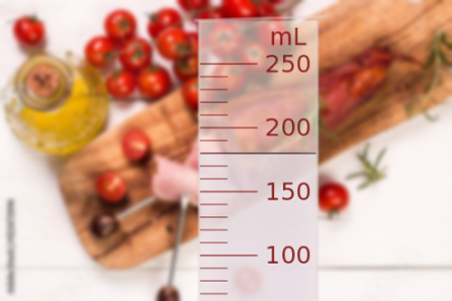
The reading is 180,mL
